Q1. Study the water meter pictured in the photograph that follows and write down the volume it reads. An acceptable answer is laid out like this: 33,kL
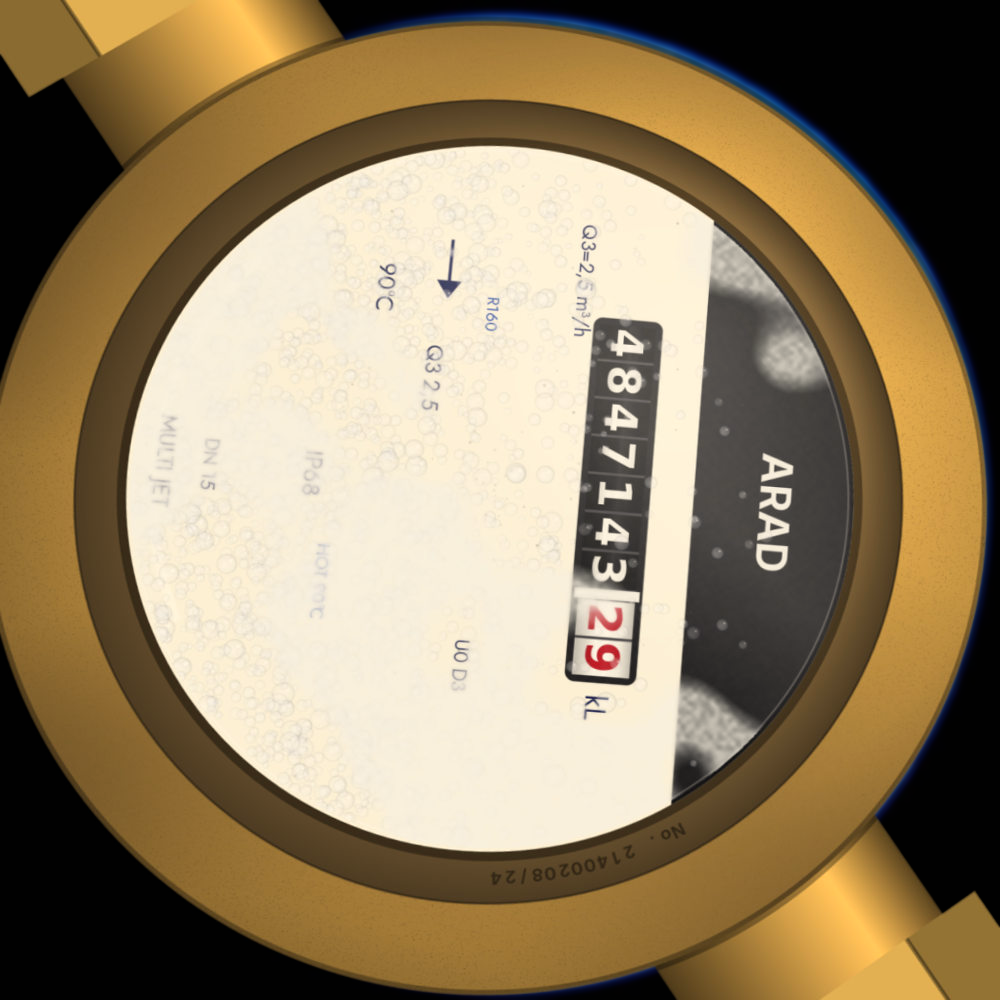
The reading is 4847143.29,kL
